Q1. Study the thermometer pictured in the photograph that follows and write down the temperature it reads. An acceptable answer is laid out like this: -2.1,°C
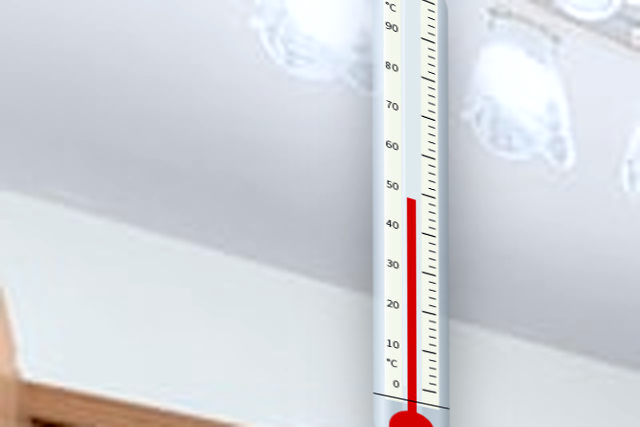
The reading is 48,°C
